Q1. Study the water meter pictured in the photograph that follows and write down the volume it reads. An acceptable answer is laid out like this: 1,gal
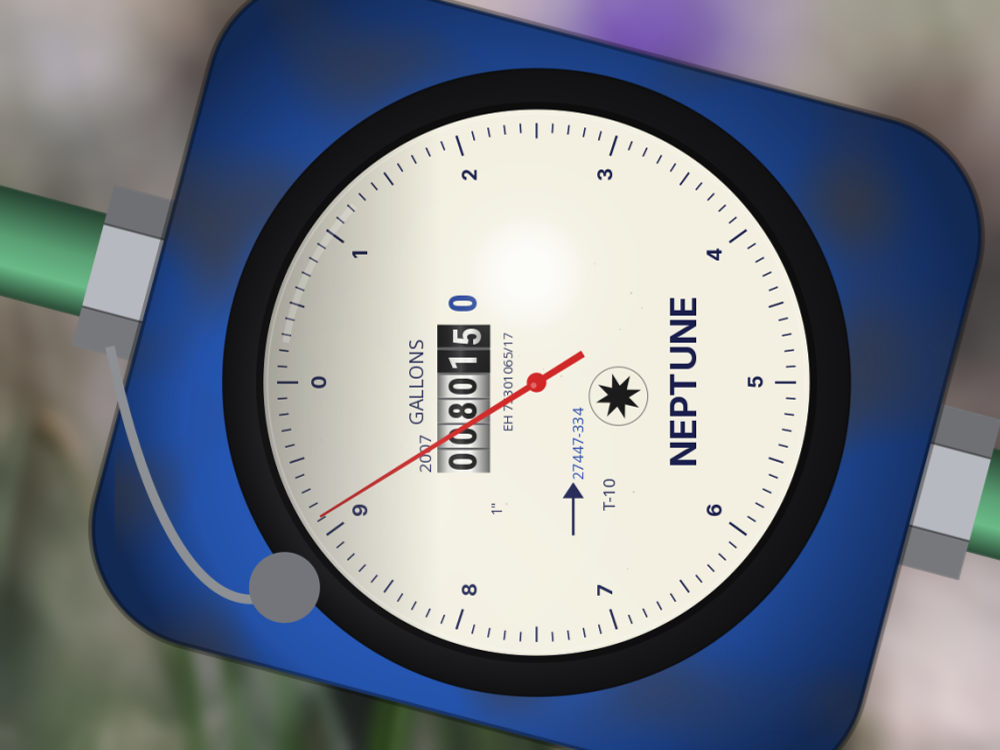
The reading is 80149.1,gal
